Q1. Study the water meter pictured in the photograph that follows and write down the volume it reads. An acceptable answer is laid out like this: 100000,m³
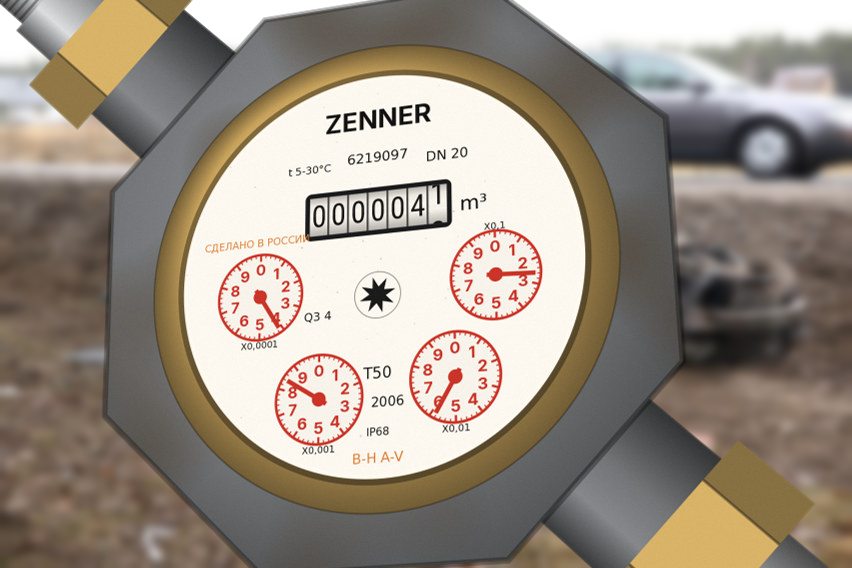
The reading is 41.2584,m³
